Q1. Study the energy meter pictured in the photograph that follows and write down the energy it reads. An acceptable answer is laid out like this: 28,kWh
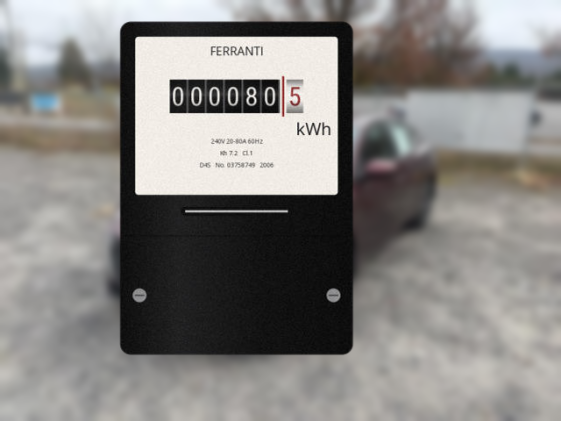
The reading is 80.5,kWh
